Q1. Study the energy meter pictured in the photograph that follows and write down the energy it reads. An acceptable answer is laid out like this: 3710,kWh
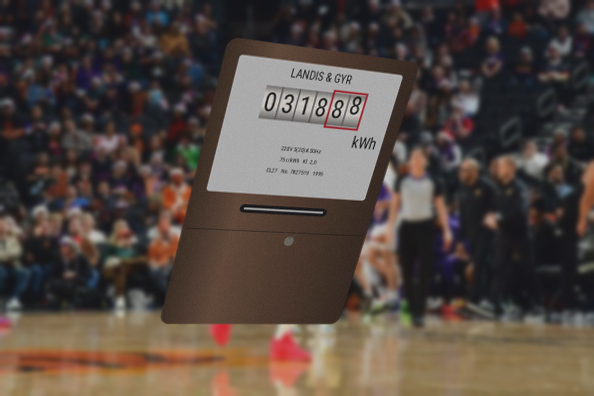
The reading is 318.88,kWh
